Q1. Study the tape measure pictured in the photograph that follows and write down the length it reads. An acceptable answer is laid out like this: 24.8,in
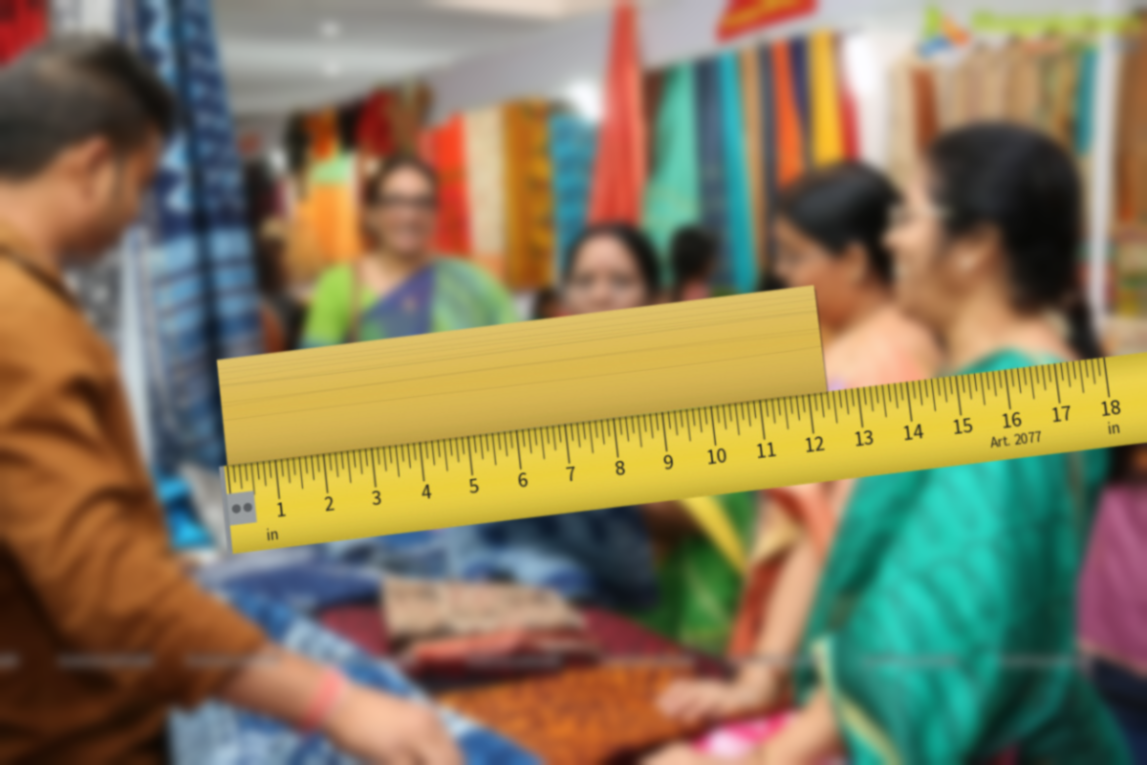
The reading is 12.375,in
